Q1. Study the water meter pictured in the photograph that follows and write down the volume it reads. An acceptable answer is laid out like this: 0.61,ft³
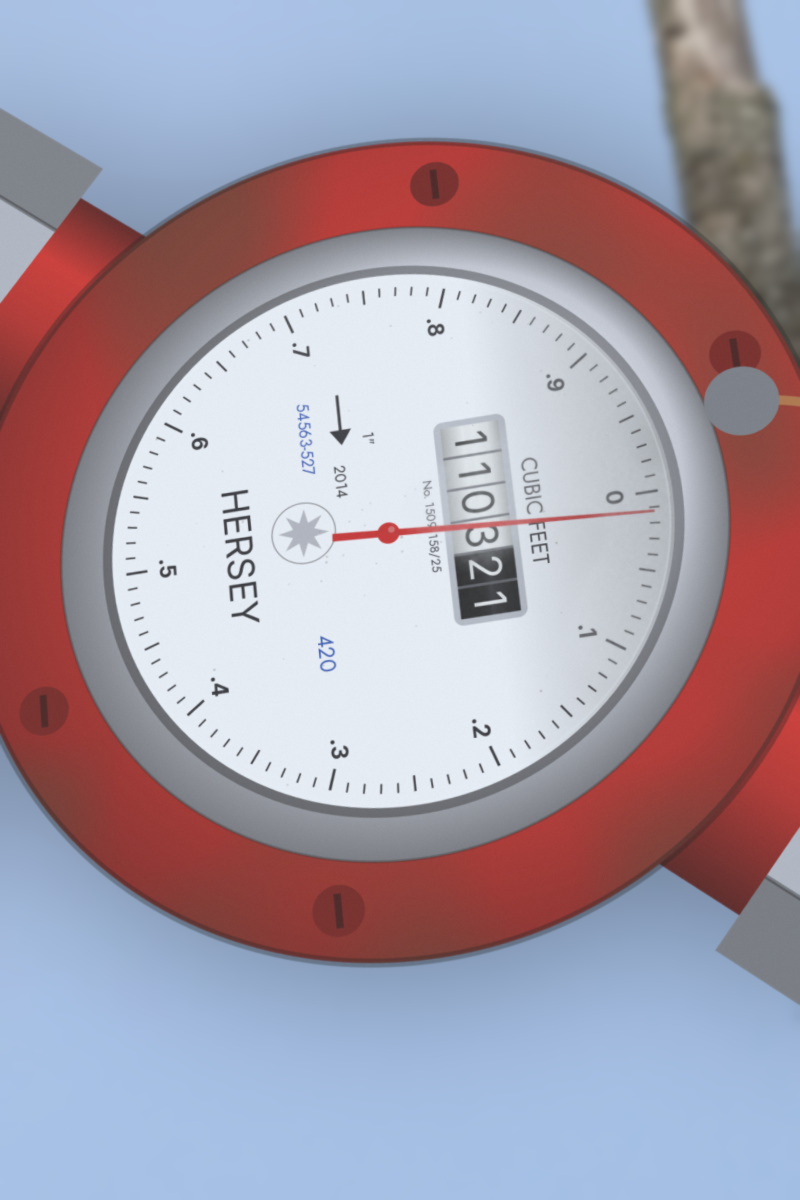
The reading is 110321.01,ft³
